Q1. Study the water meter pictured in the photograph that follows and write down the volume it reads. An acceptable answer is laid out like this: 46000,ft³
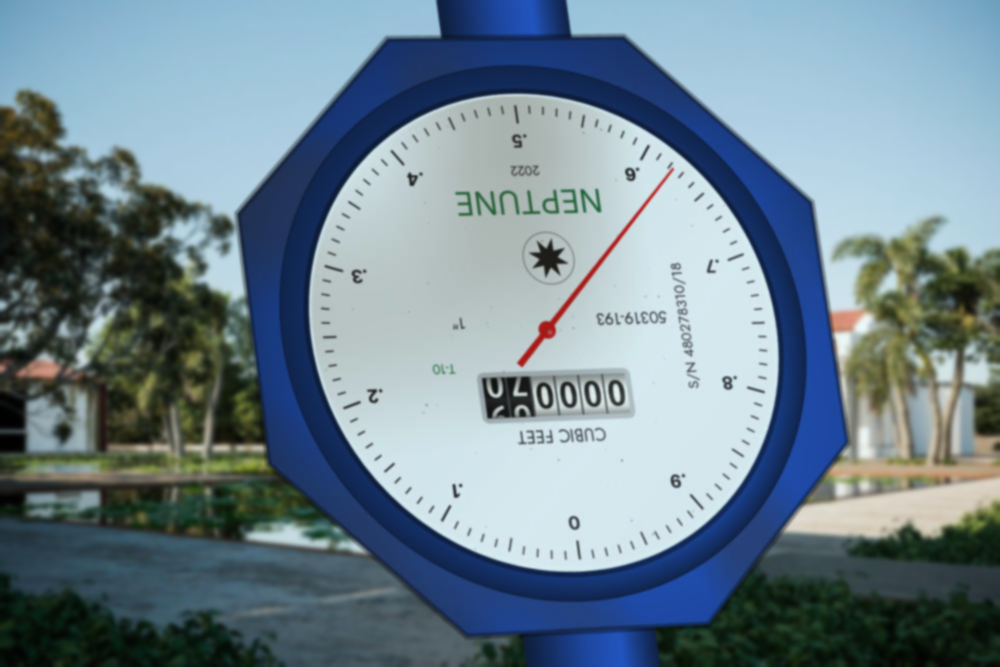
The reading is 69.62,ft³
